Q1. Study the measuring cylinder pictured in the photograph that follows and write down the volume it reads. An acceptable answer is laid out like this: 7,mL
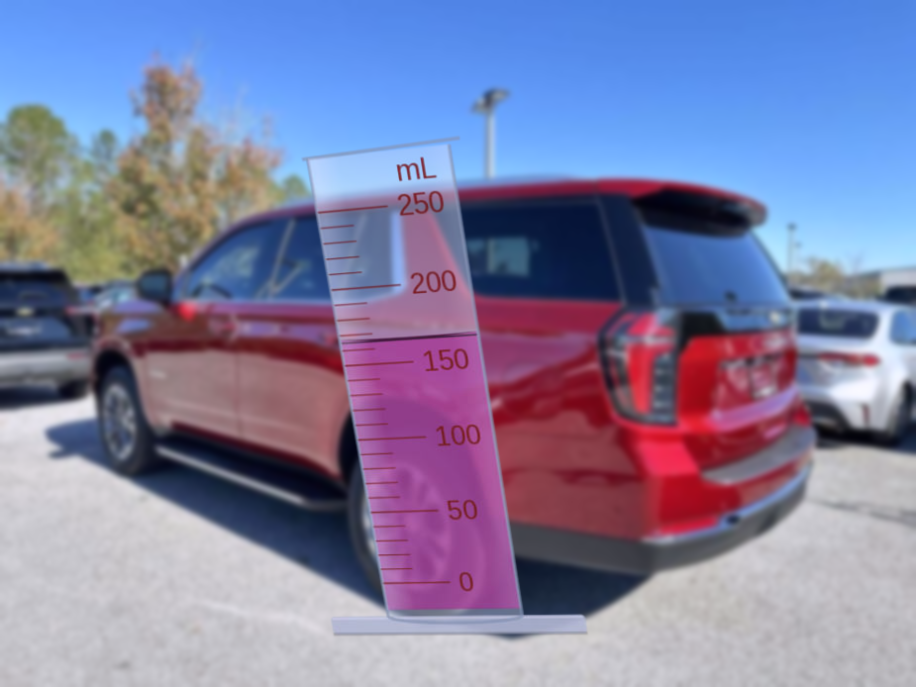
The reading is 165,mL
